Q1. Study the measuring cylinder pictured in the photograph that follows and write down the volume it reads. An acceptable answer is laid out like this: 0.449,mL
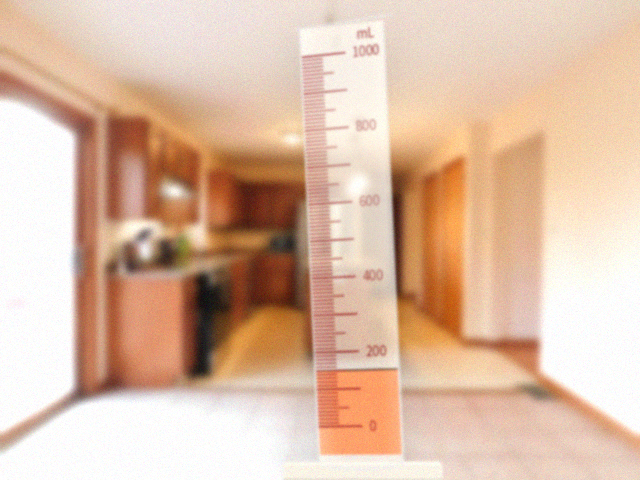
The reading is 150,mL
